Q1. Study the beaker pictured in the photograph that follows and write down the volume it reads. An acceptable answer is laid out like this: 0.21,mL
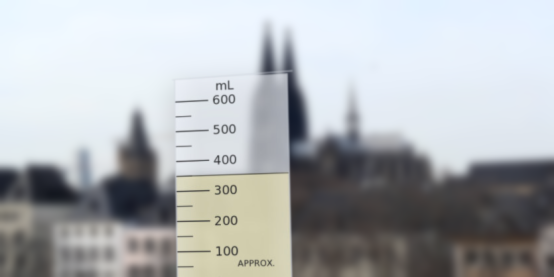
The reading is 350,mL
